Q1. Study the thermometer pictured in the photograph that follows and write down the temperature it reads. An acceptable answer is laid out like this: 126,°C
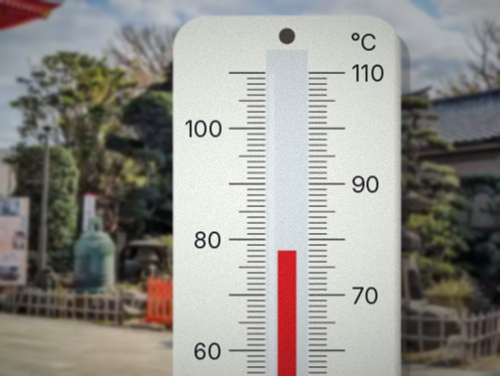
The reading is 78,°C
